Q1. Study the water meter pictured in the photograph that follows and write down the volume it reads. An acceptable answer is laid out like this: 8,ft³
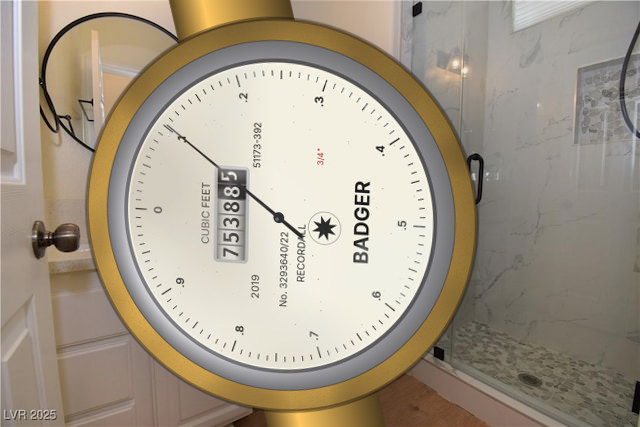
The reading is 753885.10,ft³
